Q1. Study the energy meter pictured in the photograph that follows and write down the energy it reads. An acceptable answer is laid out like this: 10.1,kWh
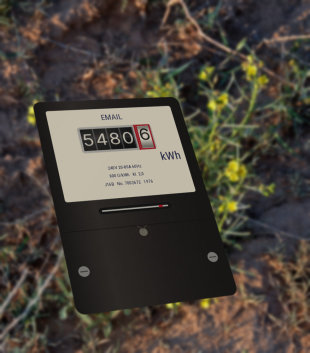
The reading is 5480.6,kWh
